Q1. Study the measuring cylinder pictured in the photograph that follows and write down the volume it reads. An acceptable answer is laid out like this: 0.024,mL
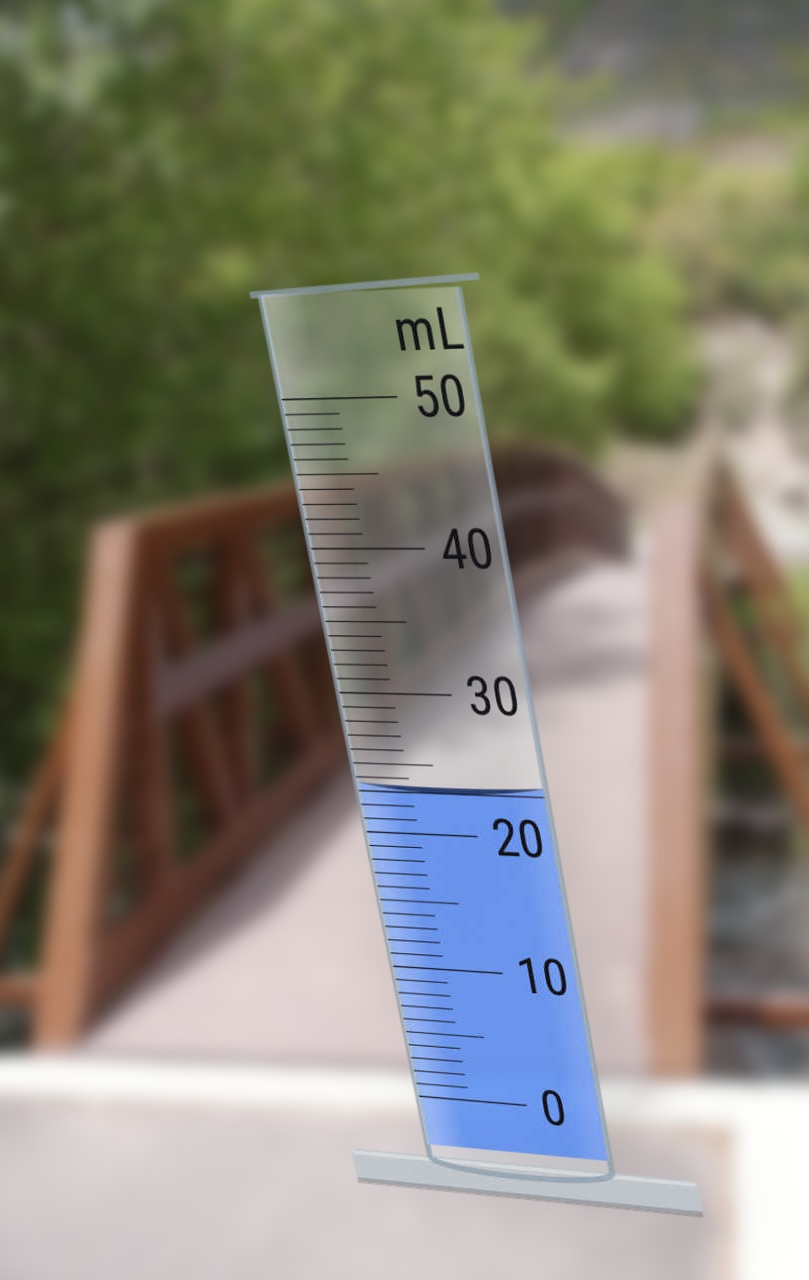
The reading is 23,mL
